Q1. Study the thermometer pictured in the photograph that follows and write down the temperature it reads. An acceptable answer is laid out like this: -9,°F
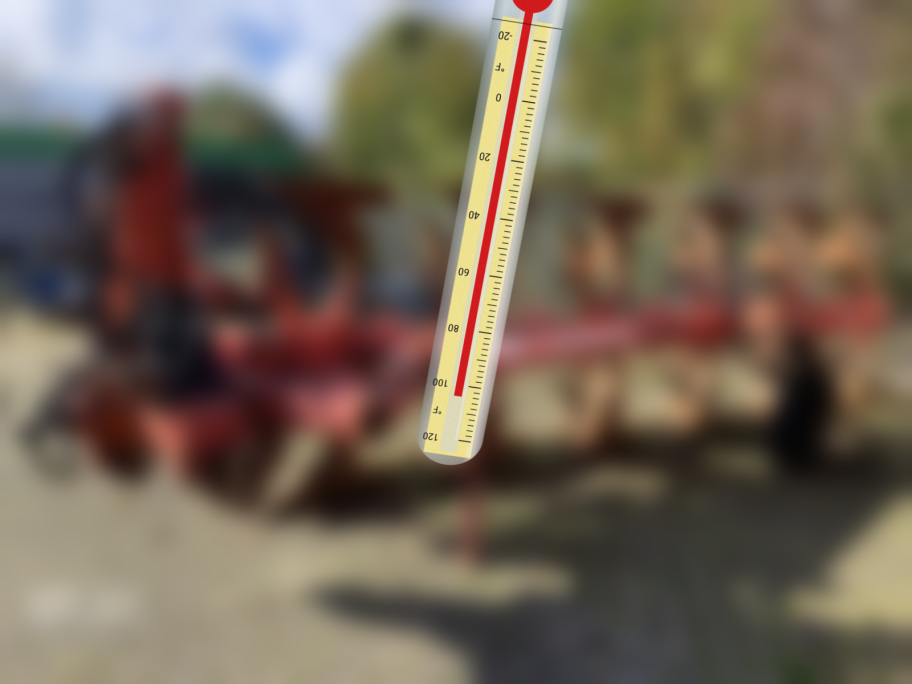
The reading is 104,°F
